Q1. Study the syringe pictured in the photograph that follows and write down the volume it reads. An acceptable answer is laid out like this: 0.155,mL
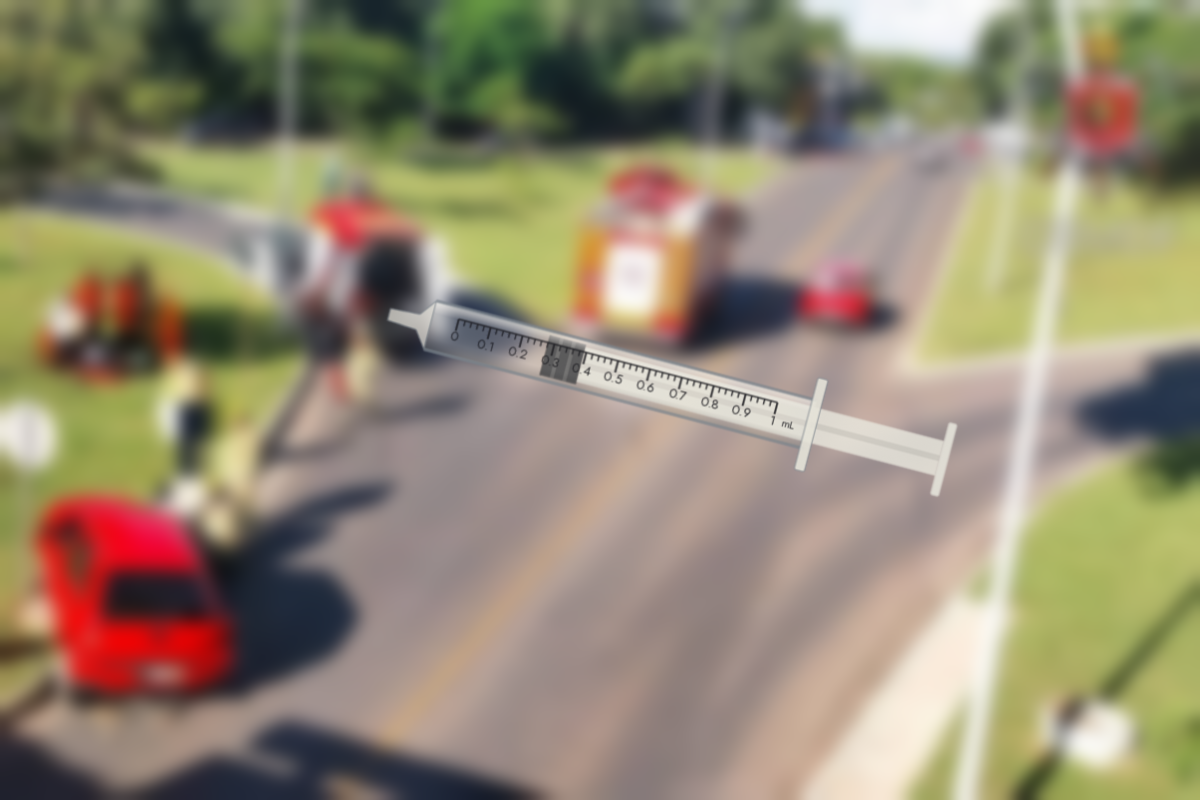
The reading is 0.28,mL
